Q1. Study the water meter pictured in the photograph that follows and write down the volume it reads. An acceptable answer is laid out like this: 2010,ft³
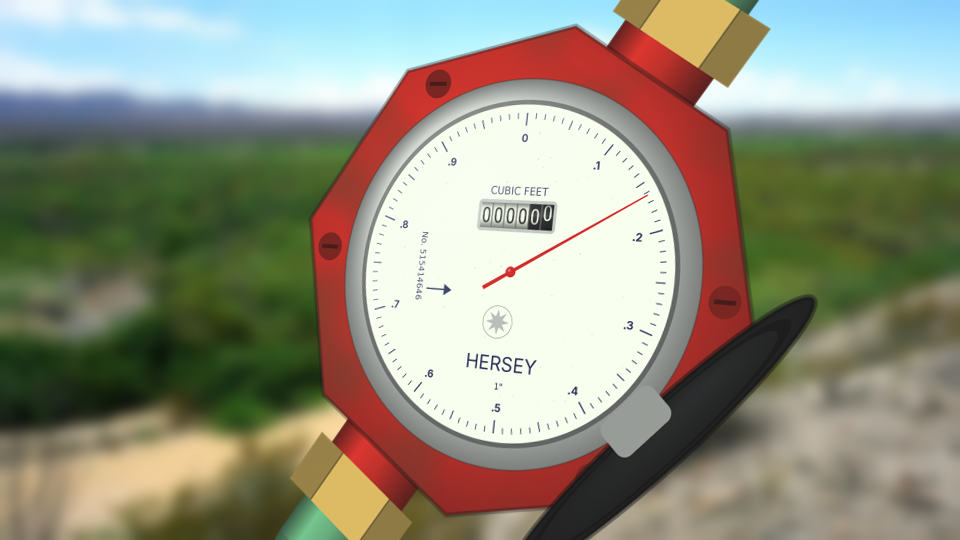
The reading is 0.16,ft³
